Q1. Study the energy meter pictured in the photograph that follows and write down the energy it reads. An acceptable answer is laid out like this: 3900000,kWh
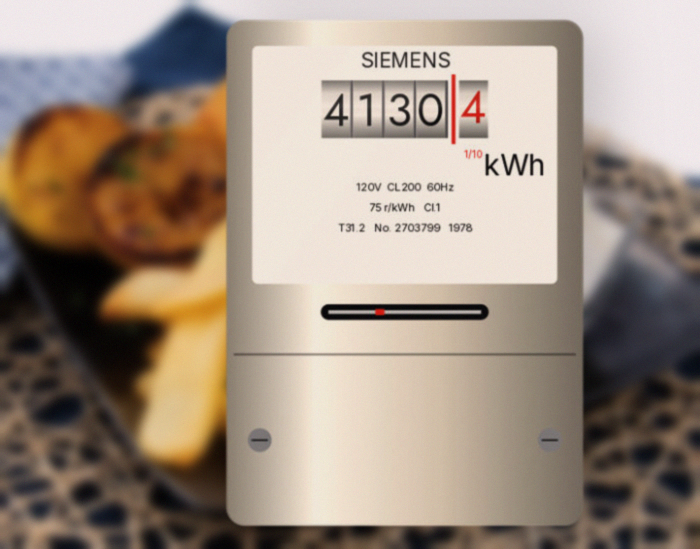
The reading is 4130.4,kWh
